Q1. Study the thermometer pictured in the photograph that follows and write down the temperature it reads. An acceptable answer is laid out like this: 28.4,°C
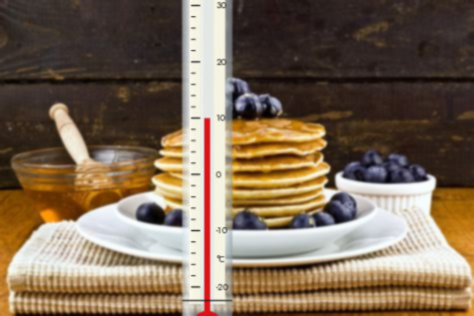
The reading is 10,°C
